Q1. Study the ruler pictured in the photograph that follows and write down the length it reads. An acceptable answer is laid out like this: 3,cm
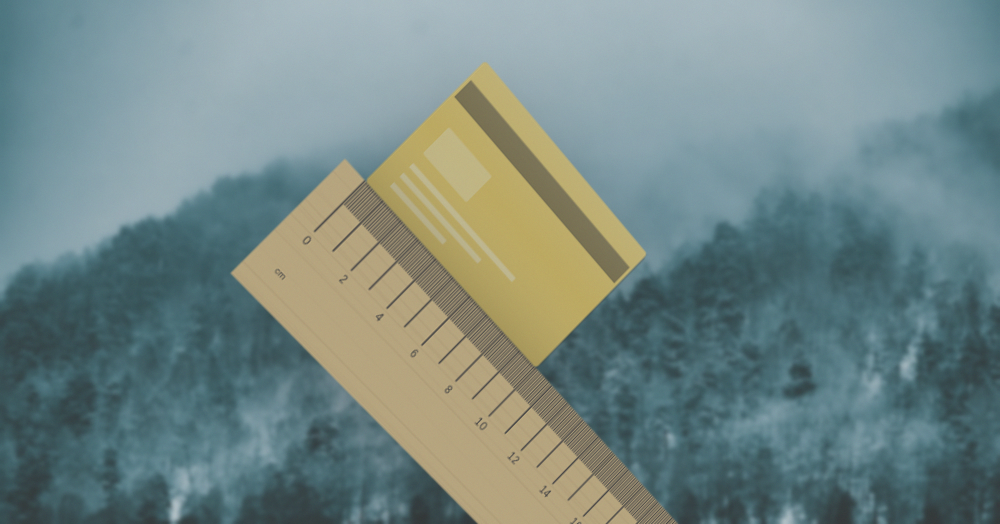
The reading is 10,cm
